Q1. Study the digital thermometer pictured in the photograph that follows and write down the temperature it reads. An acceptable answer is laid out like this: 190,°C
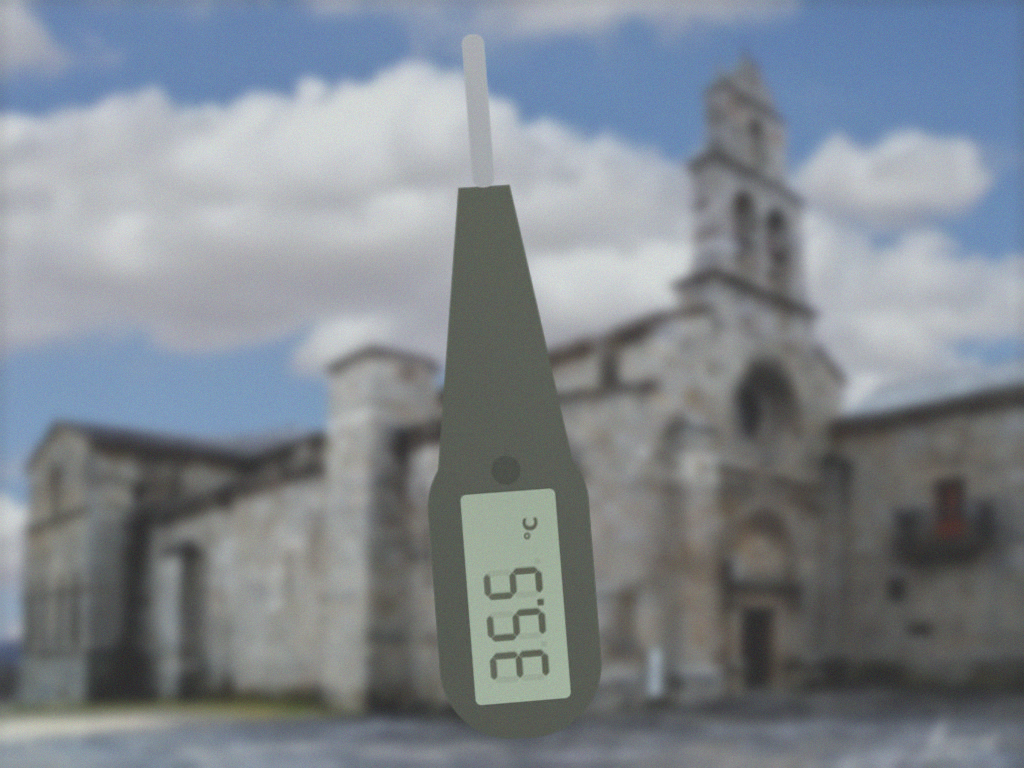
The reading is 35.5,°C
